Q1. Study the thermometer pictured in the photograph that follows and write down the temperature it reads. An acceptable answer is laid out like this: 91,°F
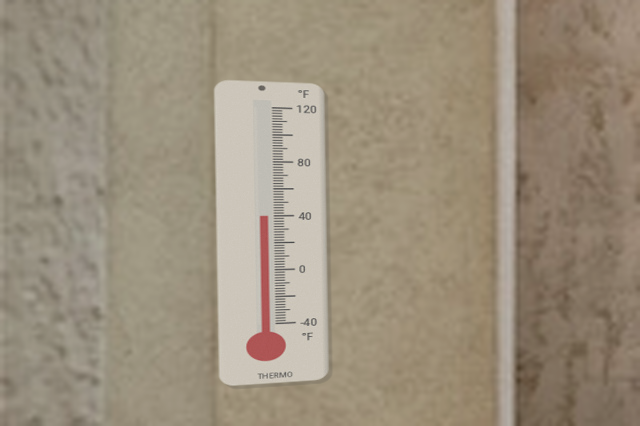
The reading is 40,°F
